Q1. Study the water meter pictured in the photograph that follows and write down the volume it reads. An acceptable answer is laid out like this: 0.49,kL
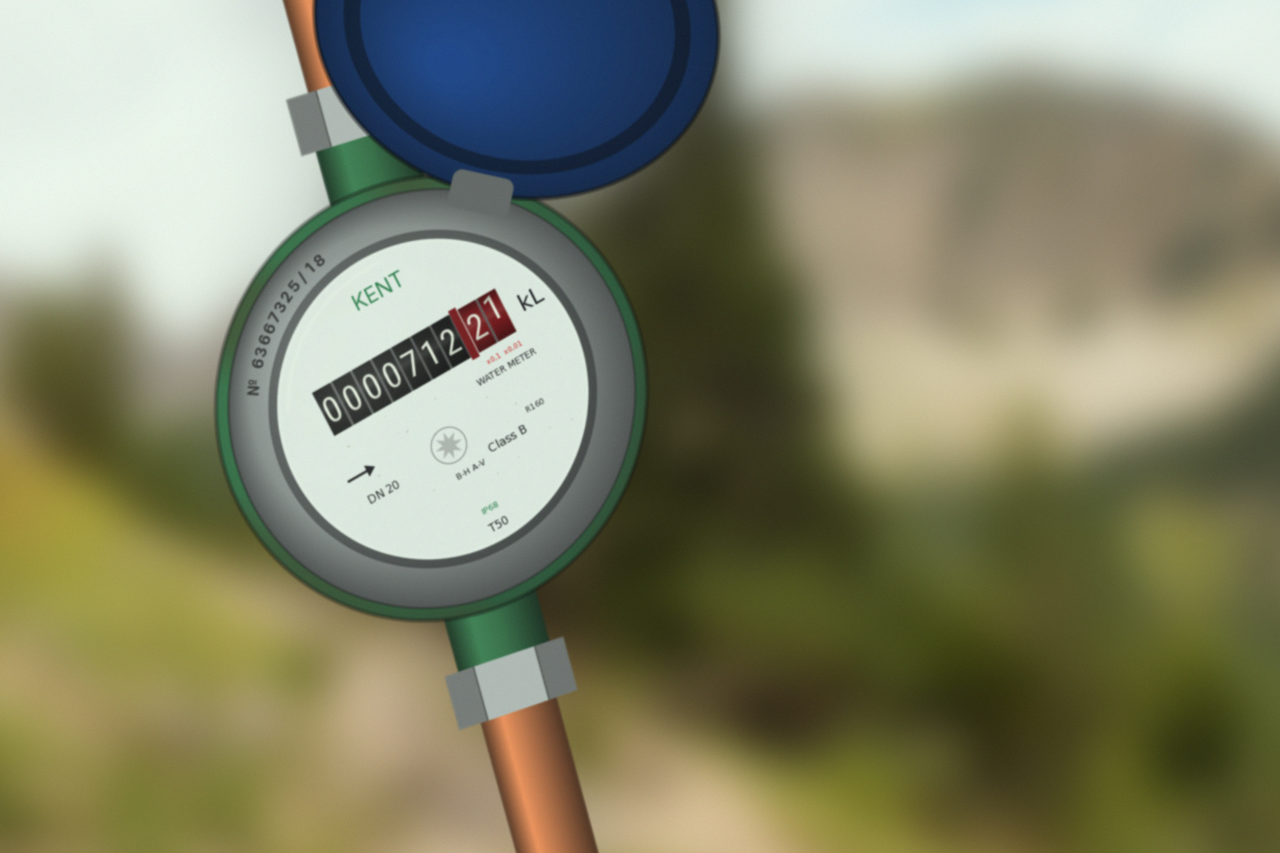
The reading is 712.21,kL
